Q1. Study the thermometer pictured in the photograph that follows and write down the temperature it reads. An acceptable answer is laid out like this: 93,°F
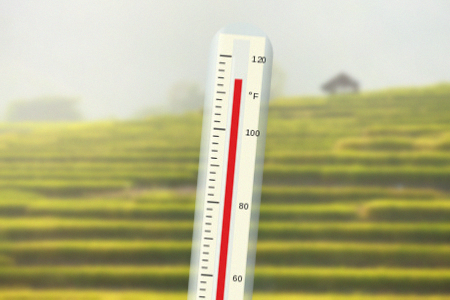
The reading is 114,°F
